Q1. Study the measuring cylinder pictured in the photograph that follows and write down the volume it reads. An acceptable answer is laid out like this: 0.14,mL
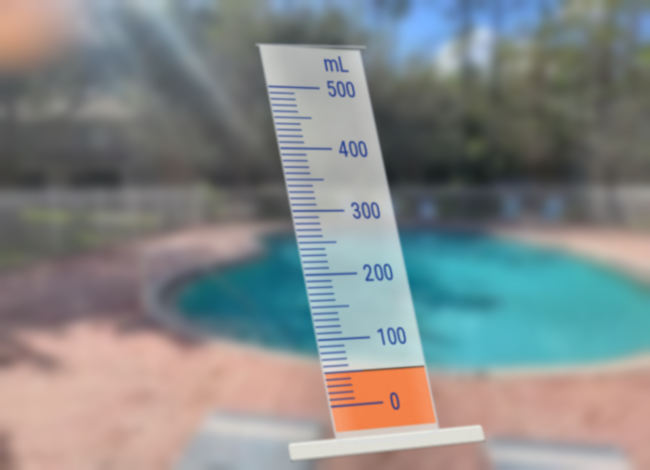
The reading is 50,mL
